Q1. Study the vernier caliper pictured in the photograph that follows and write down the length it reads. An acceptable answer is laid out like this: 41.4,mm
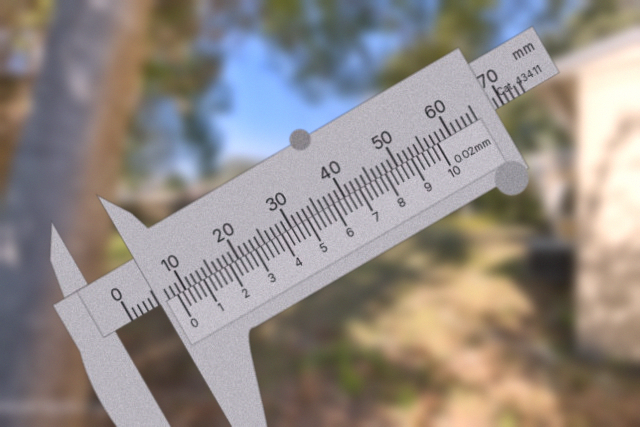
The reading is 8.5,mm
